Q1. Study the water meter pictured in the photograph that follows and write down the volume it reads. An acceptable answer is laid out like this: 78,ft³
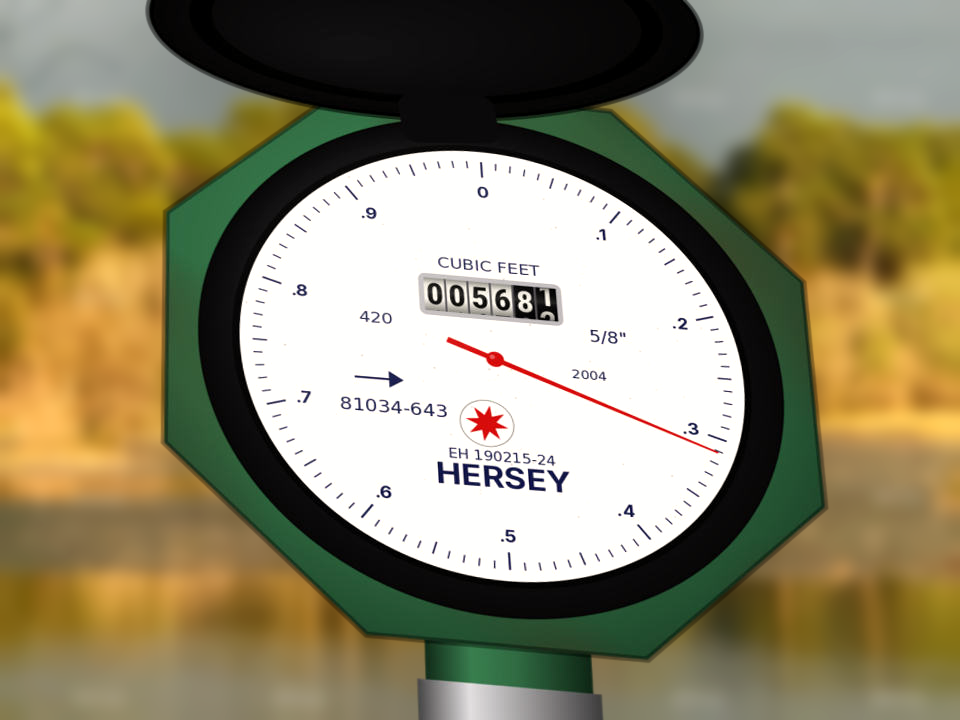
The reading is 5681.31,ft³
